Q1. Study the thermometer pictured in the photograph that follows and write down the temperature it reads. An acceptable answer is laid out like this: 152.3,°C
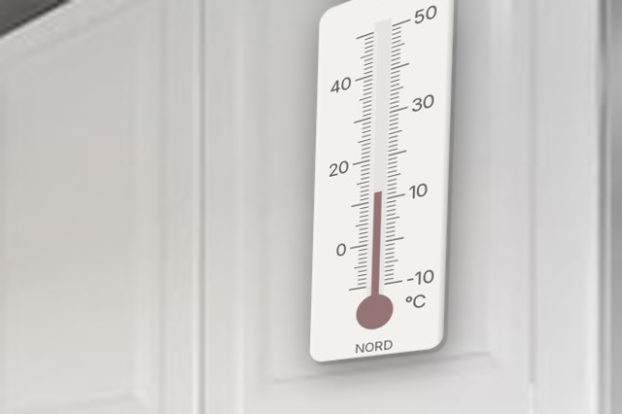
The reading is 12,°C
